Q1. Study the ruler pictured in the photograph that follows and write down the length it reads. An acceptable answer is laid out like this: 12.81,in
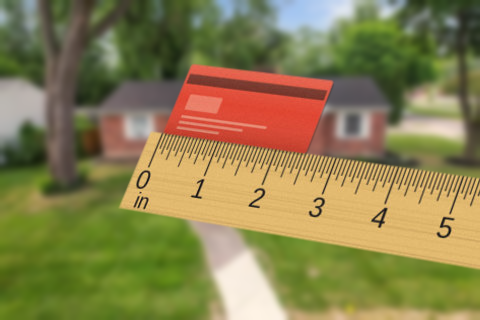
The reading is 2.5,in
